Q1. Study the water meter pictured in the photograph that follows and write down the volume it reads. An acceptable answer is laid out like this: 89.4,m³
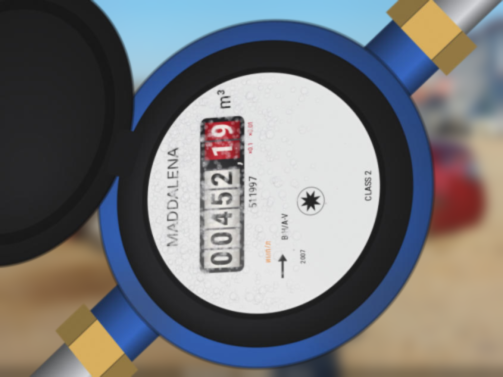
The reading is 452.19,m³
